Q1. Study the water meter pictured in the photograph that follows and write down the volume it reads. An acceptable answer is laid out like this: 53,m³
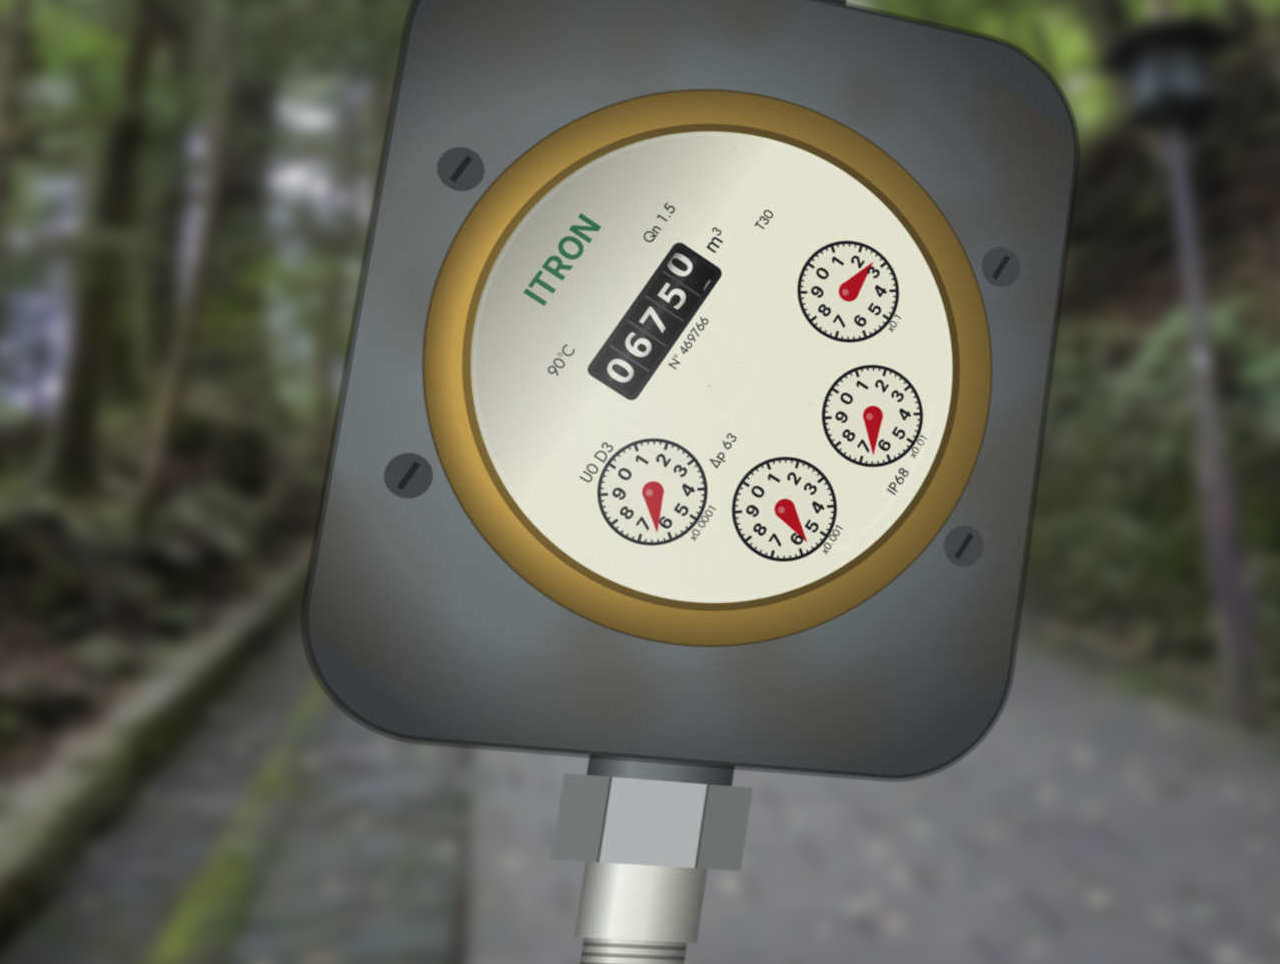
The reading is 6750.2656,m³
